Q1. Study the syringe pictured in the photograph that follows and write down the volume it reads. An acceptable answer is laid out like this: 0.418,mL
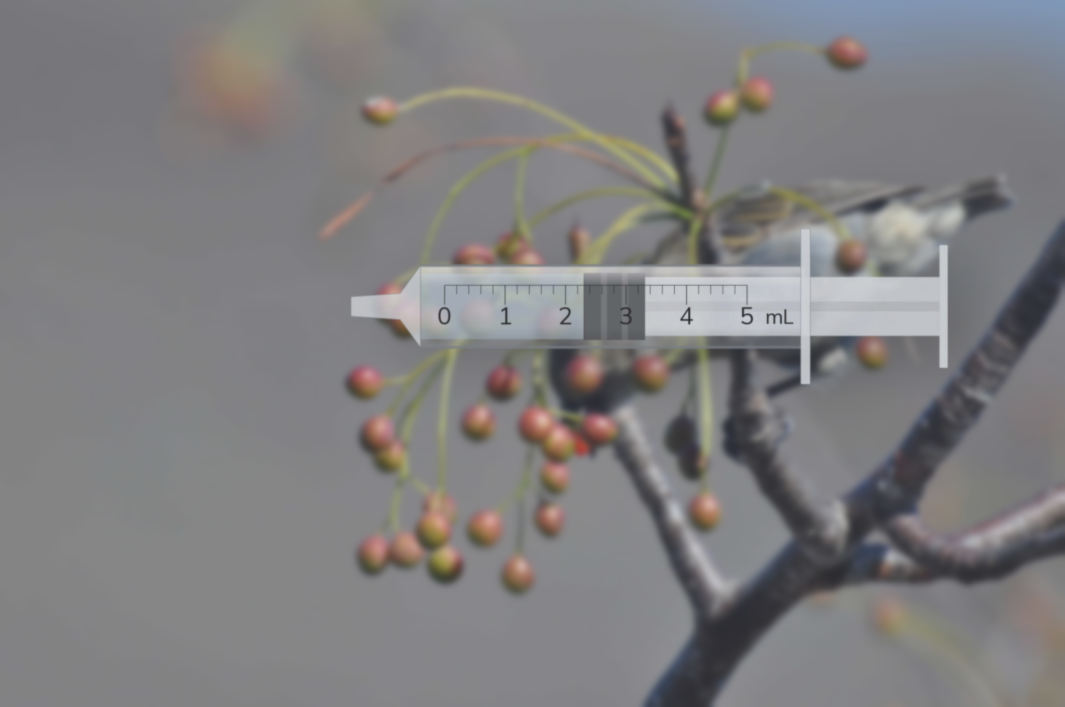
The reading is 2.3,mL
